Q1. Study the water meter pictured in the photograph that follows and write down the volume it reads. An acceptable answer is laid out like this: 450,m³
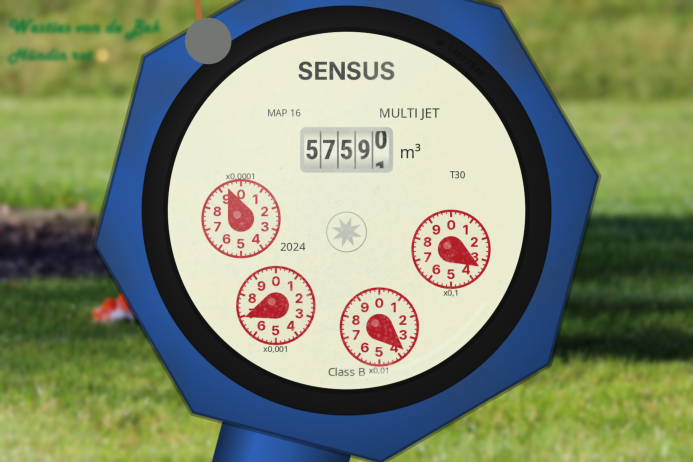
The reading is 57590.3369,m³
